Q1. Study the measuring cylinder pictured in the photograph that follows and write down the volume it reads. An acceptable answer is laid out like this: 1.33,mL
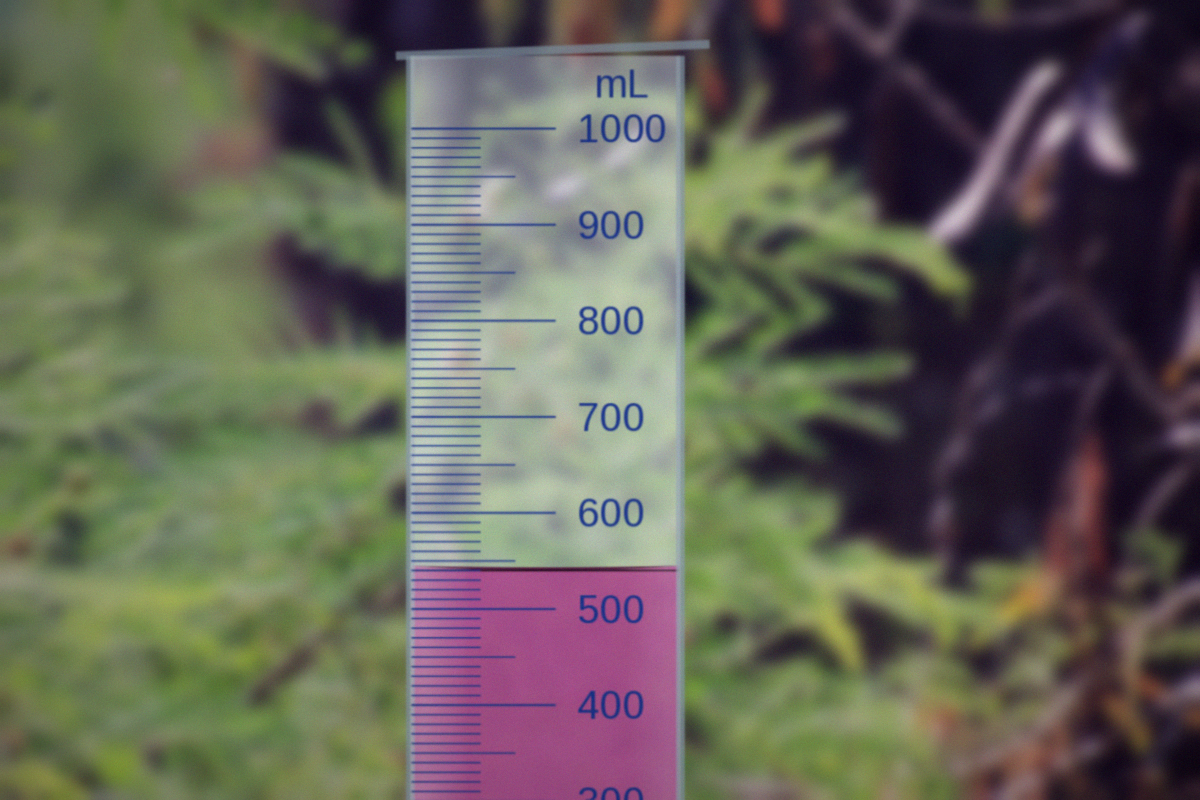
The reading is 540,mL
